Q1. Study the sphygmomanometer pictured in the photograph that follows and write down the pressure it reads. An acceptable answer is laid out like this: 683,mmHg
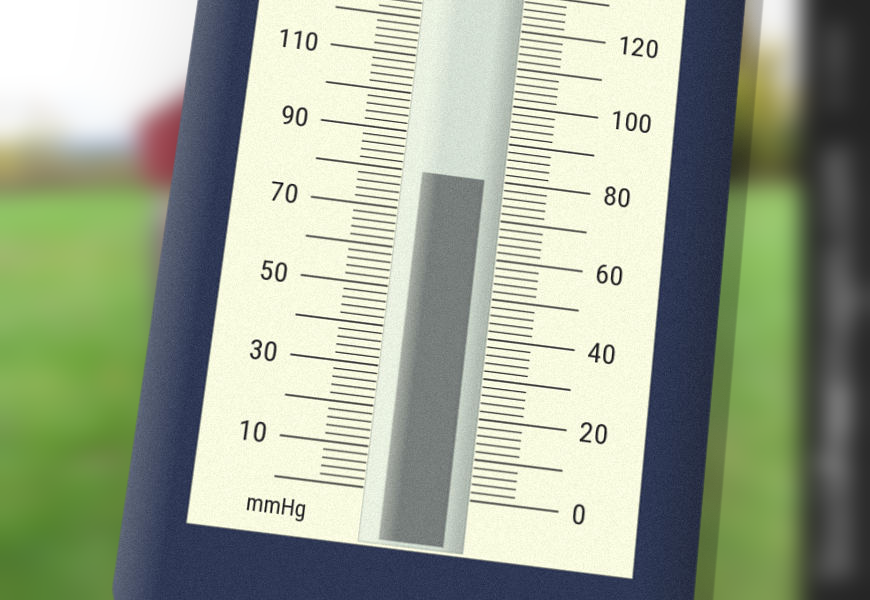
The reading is 80,mmHg
